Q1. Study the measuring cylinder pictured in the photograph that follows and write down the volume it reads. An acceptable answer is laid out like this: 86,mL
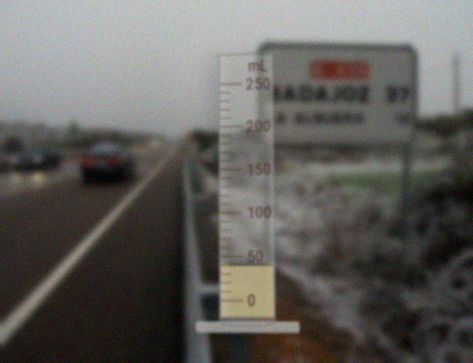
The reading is 40,mL
